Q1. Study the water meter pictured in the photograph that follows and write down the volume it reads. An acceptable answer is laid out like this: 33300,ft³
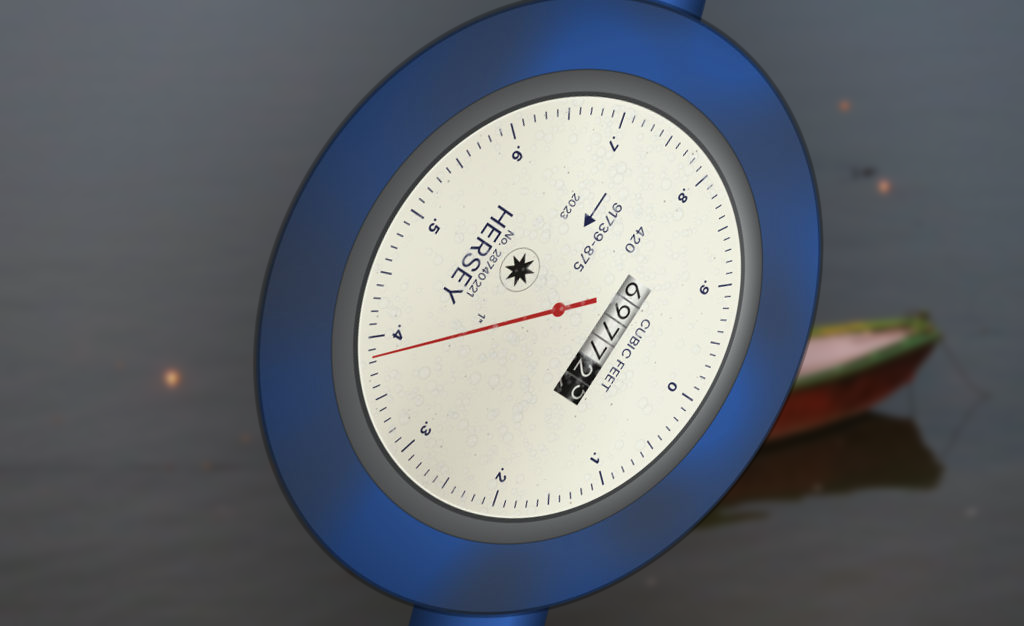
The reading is 697725.38,ft³
